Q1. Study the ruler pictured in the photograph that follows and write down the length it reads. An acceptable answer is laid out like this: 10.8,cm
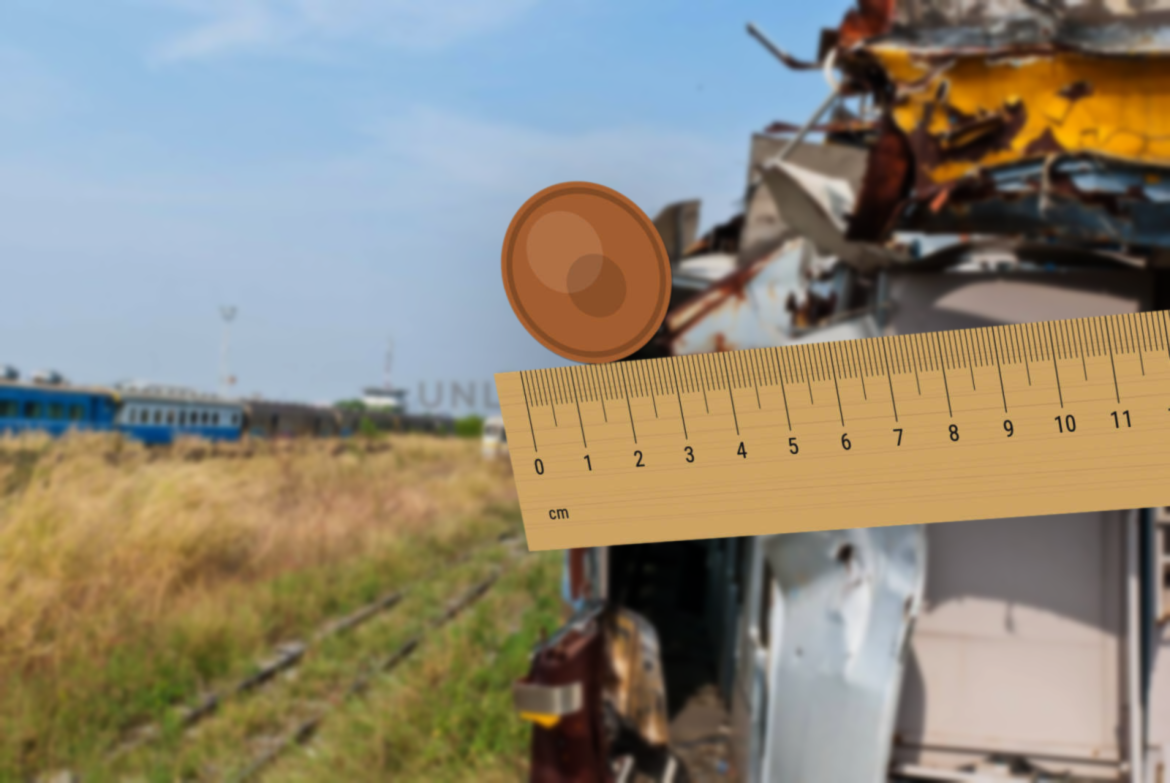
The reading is 3.3,cm
